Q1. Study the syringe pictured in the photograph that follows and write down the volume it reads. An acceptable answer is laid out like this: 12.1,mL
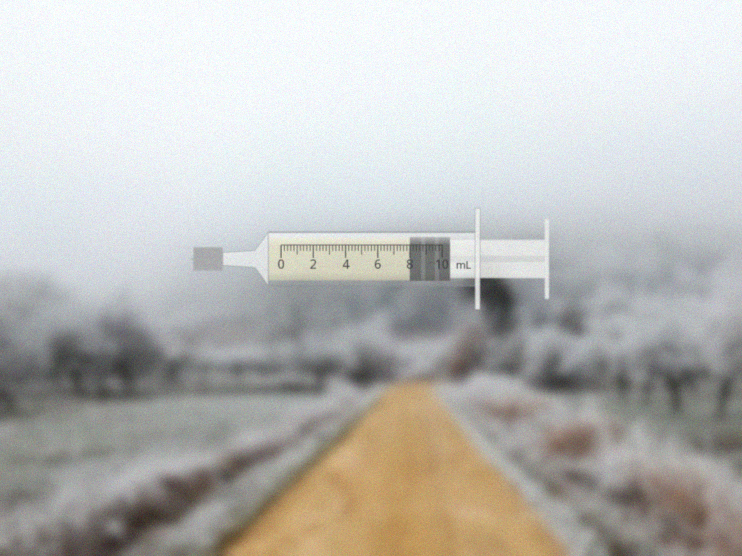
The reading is 8,mL
